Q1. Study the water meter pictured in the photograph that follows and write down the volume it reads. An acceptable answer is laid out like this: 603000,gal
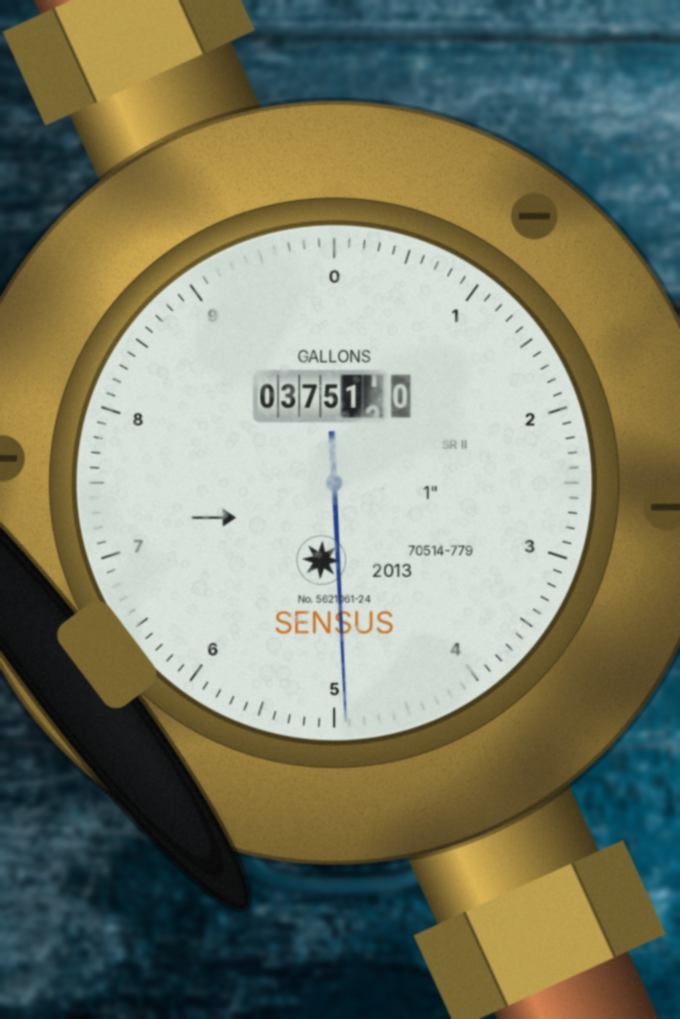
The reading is 375114.9,gal
